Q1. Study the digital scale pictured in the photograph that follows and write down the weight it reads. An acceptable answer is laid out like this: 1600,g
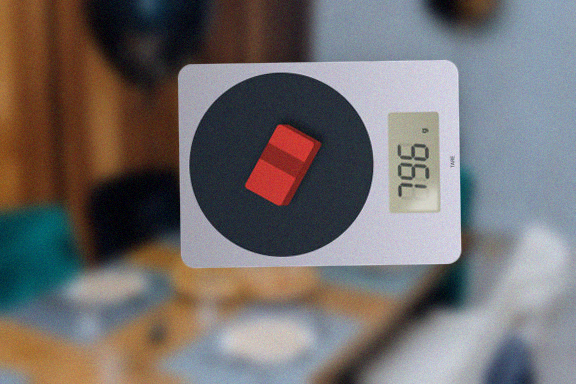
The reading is 796,g
